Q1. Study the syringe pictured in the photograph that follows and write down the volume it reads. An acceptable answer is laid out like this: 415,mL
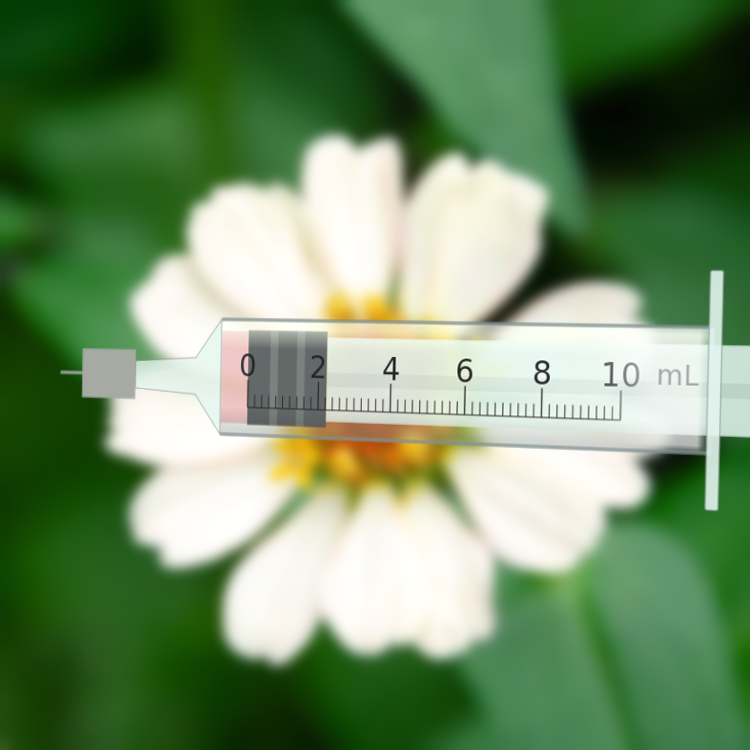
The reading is 0,mL
